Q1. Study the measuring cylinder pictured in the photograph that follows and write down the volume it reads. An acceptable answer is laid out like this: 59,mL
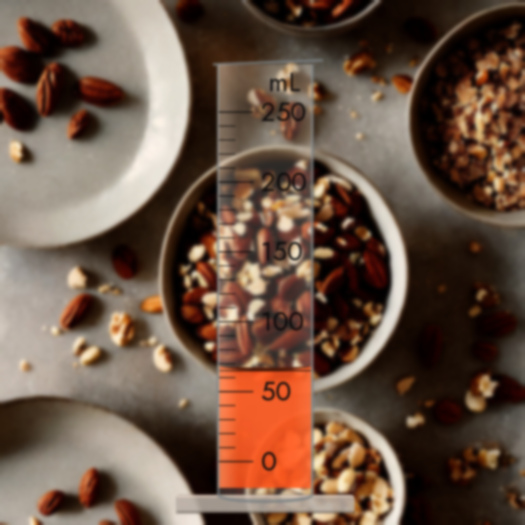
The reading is 65,mL
